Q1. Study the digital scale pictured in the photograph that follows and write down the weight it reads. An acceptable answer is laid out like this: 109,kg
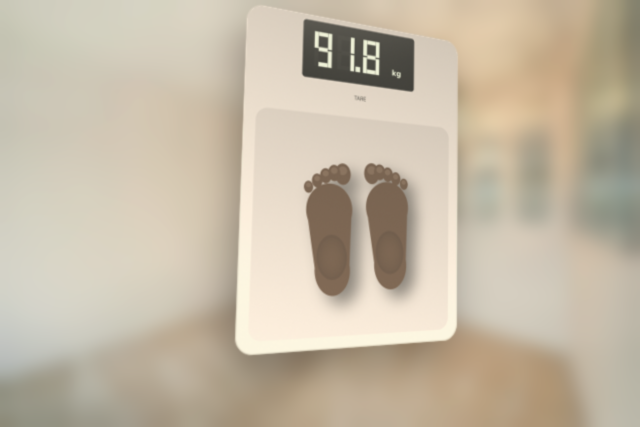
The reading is 91.8,kg
